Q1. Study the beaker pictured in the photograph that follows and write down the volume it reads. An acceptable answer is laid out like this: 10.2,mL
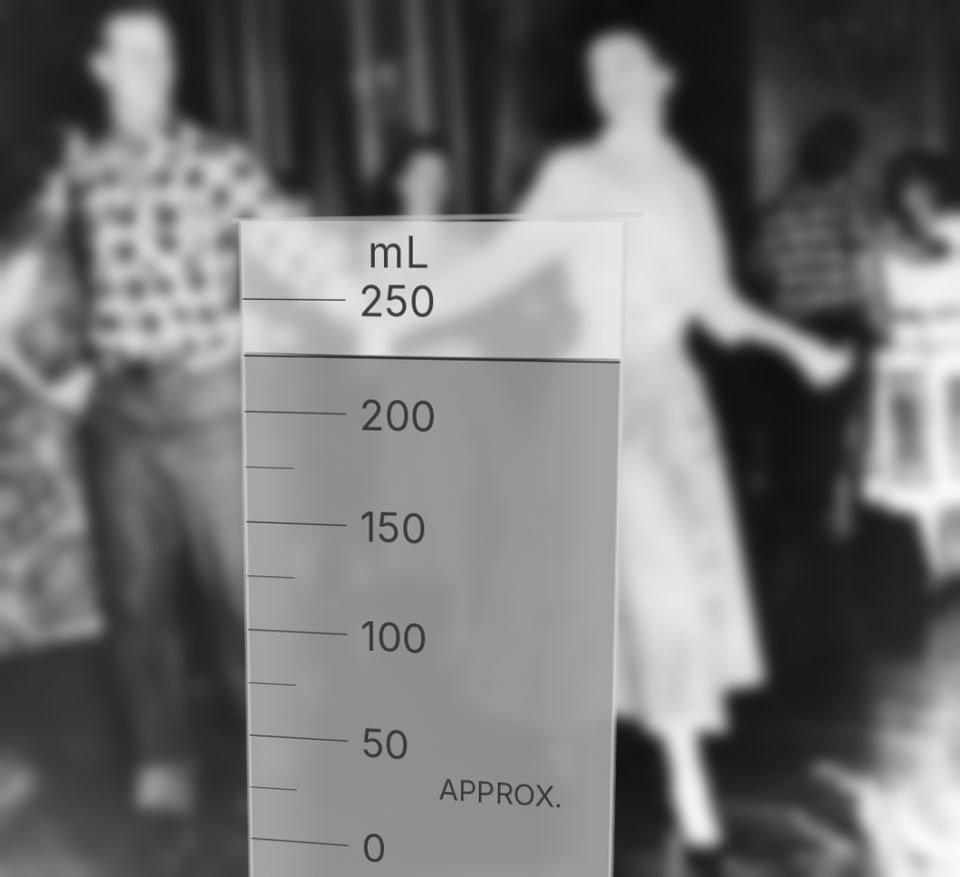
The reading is 225,mL
